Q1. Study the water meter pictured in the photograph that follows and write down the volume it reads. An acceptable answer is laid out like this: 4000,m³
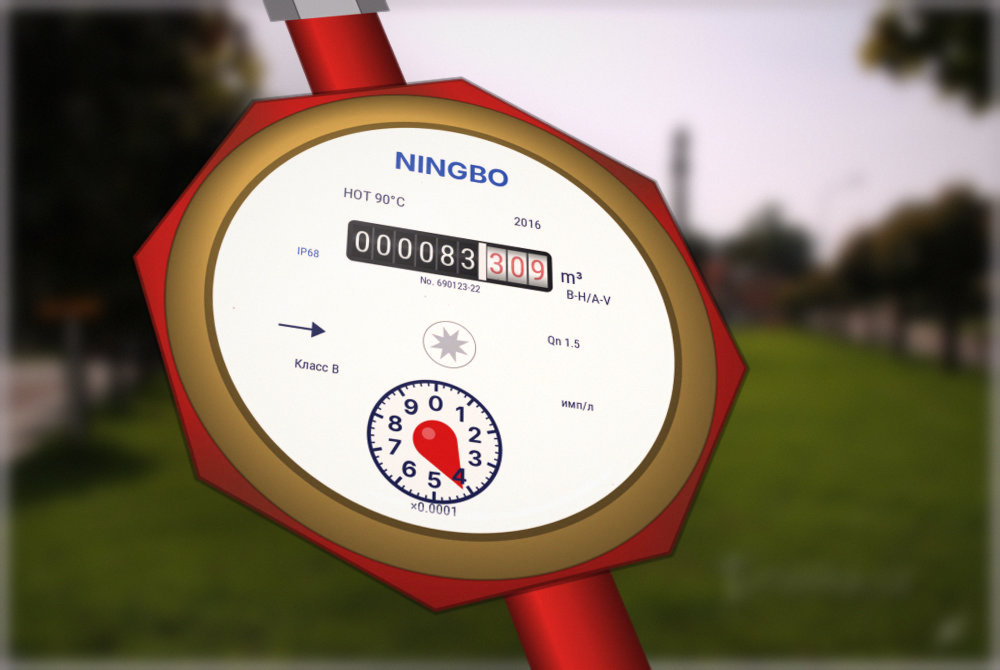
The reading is 83.3094,m³
